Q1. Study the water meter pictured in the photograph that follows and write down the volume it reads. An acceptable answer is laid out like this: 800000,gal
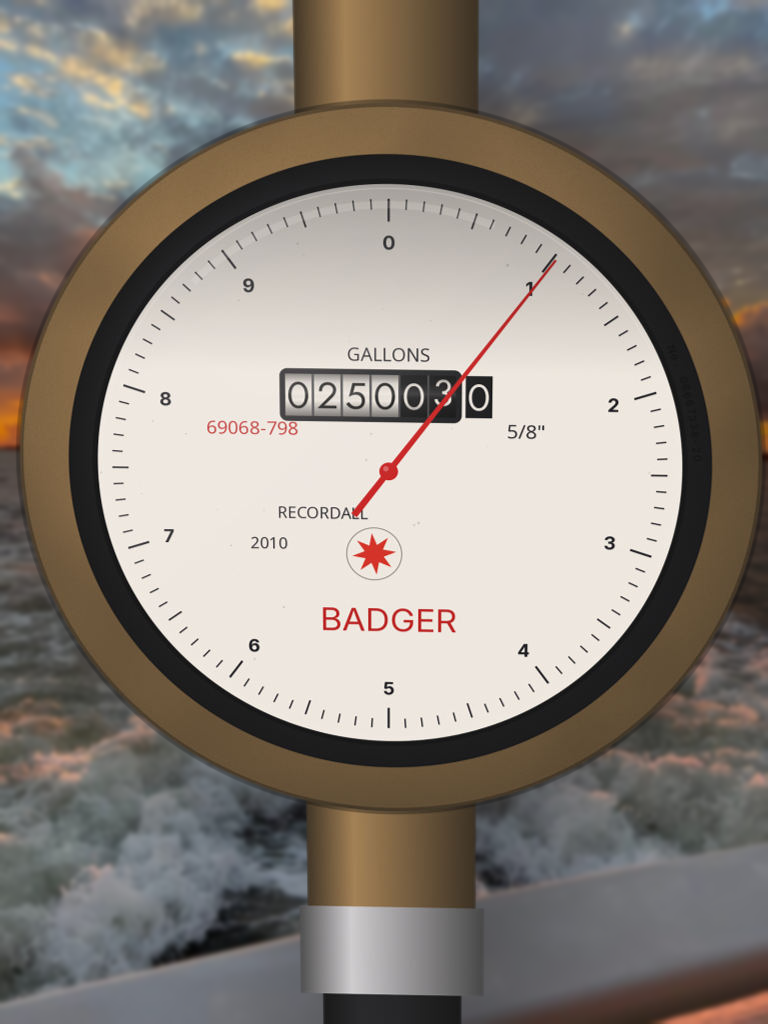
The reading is 250031.0,gal
